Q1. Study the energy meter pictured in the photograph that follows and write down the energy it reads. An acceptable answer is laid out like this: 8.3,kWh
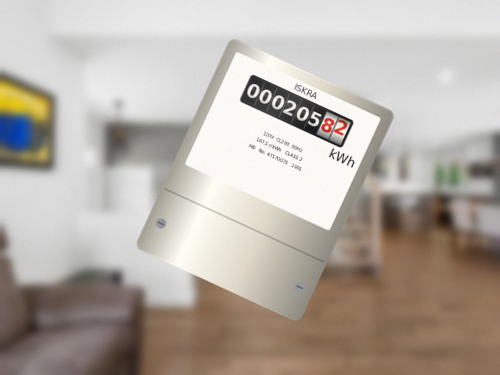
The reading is 205.82,kWh
